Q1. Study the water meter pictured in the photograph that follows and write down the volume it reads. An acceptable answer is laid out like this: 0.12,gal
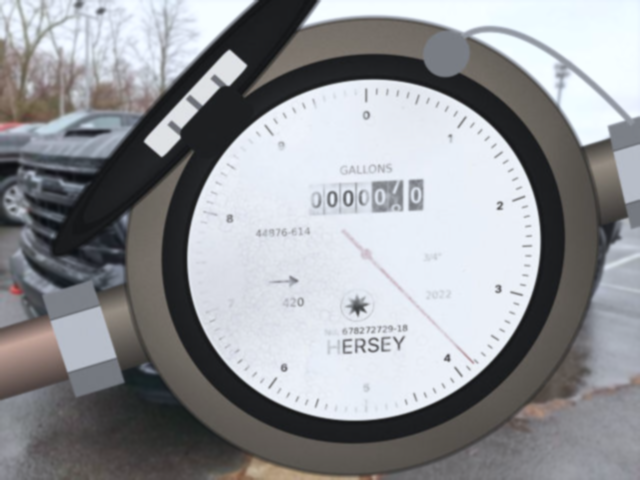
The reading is 73.8,gal
